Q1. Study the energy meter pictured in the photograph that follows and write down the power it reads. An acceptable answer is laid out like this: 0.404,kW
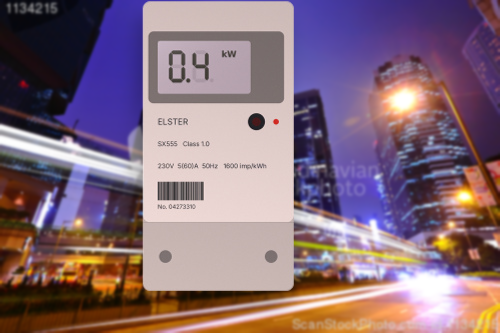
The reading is 0.4,kW
